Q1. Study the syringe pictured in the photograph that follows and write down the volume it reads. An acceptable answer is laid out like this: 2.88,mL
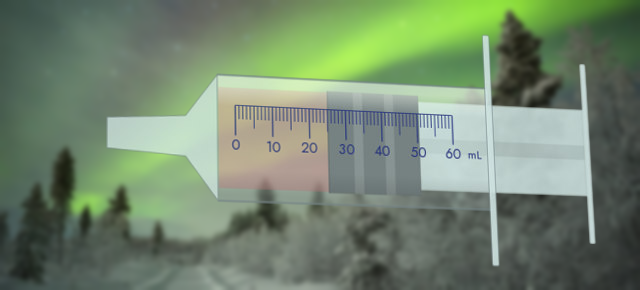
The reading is 25,mL
